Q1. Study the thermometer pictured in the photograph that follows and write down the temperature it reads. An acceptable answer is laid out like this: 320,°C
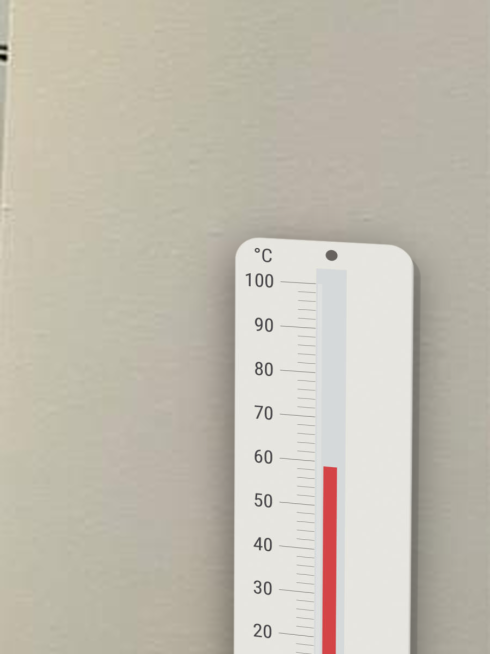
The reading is 59,°C
